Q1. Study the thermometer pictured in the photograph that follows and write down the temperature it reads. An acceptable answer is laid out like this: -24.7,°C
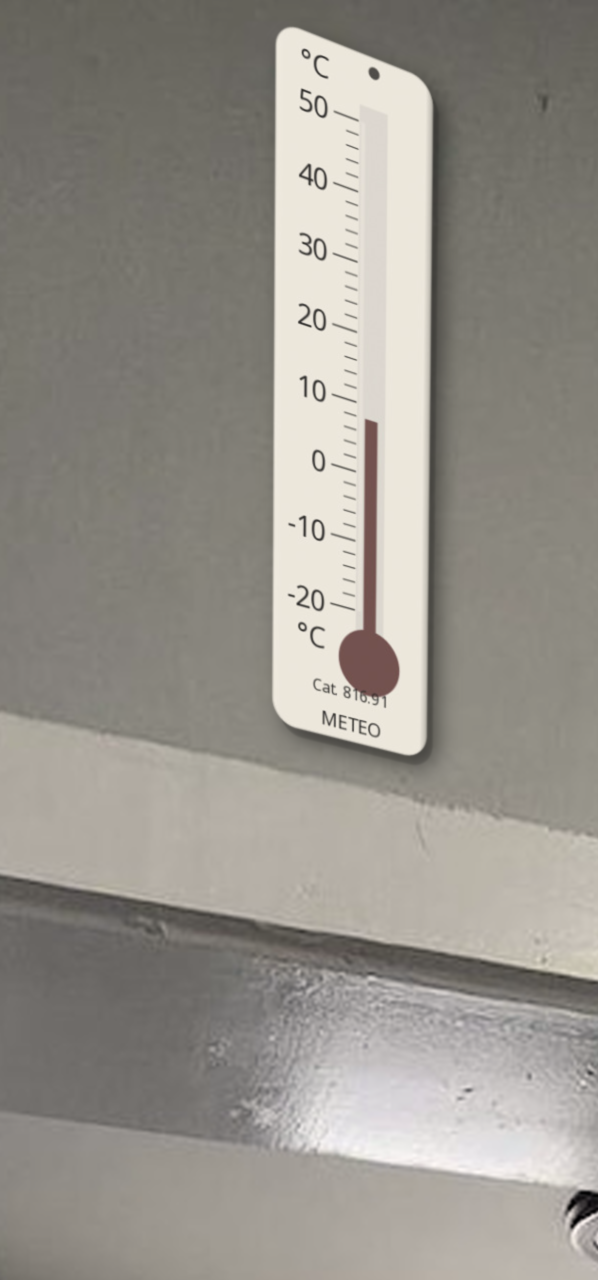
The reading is 8,°C
